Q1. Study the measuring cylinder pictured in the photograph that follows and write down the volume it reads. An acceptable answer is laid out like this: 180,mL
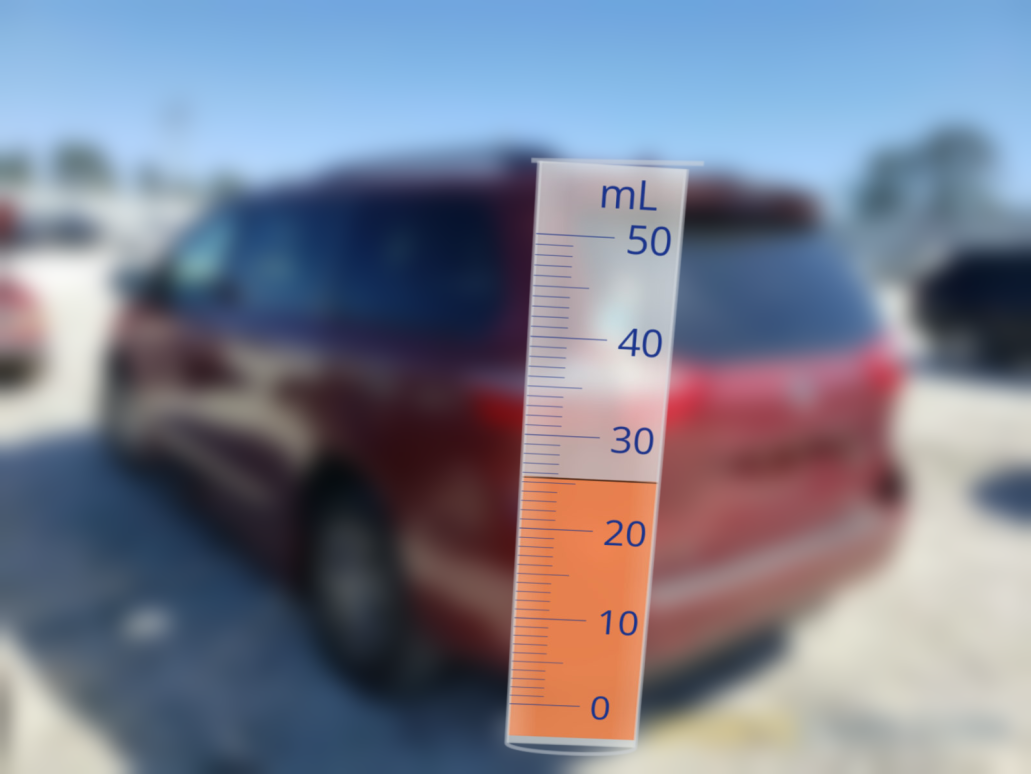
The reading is 25.5,mL
